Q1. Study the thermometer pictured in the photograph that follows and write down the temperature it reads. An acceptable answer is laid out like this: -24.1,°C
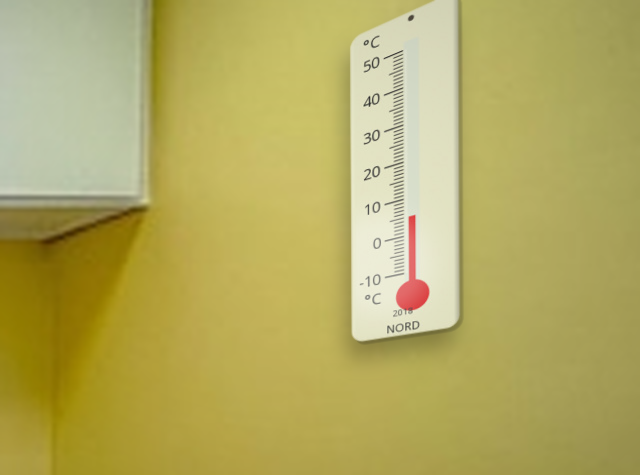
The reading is 5,°C
